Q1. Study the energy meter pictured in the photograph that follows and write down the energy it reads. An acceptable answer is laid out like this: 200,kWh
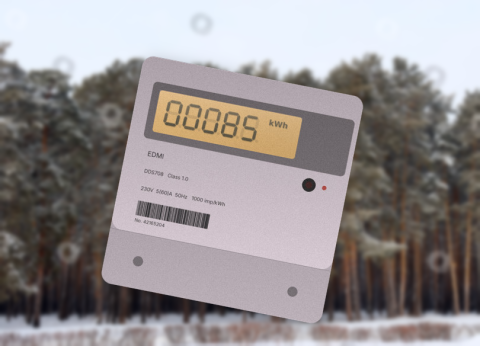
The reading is 85,kWh
